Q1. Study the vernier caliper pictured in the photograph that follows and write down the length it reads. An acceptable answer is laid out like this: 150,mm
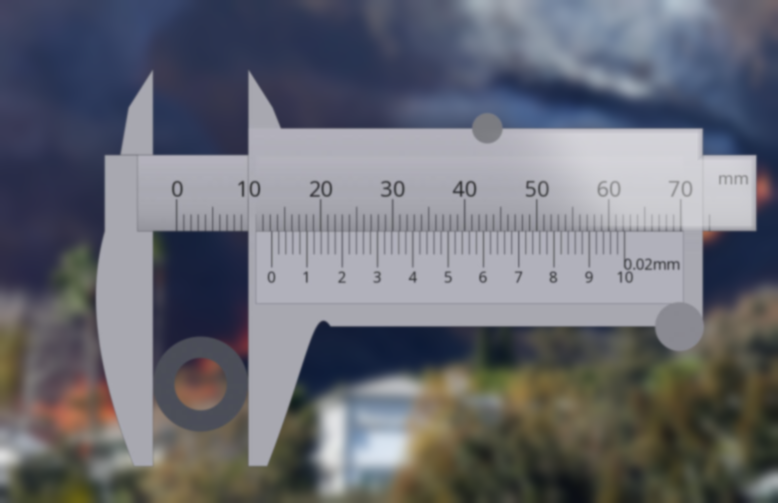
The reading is 13.2,mm
